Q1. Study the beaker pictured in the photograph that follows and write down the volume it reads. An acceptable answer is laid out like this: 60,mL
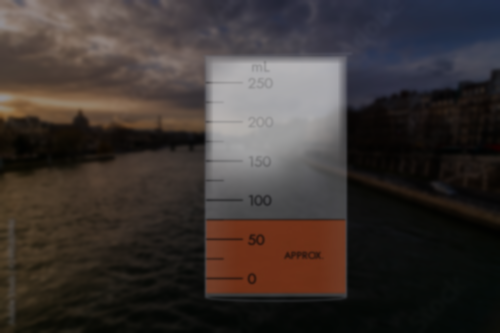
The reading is 75,mL
